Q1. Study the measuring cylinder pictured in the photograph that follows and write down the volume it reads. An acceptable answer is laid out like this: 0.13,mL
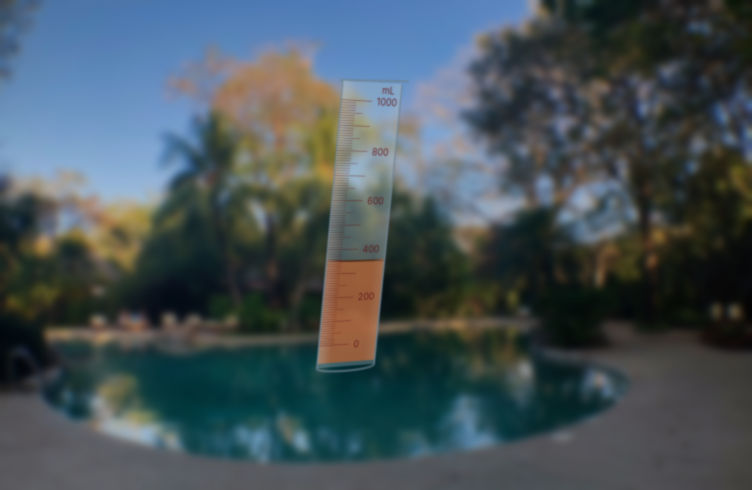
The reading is 350,mL
